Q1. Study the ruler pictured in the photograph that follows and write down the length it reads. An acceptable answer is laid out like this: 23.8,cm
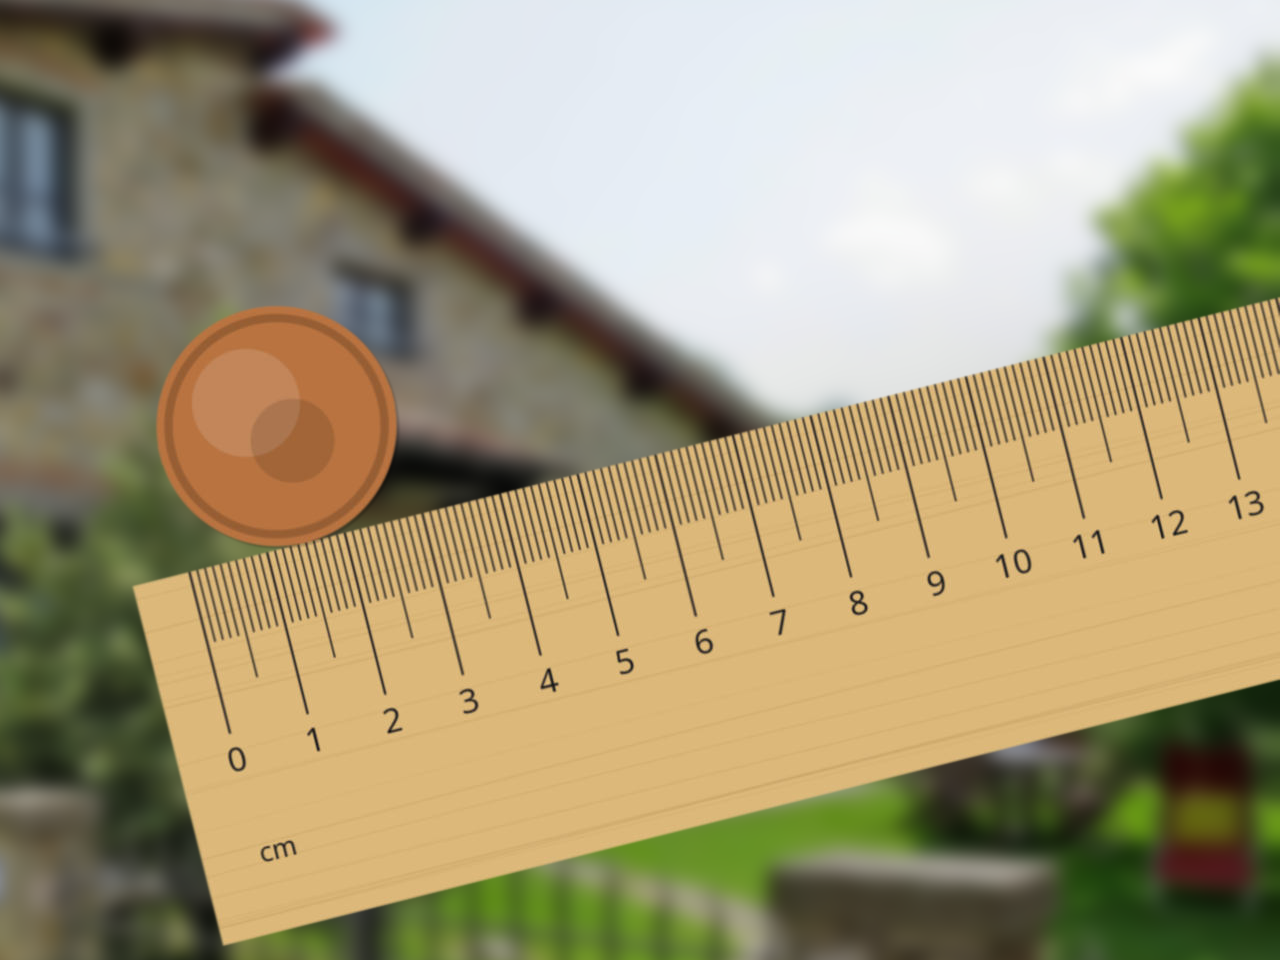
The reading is 3,cm
